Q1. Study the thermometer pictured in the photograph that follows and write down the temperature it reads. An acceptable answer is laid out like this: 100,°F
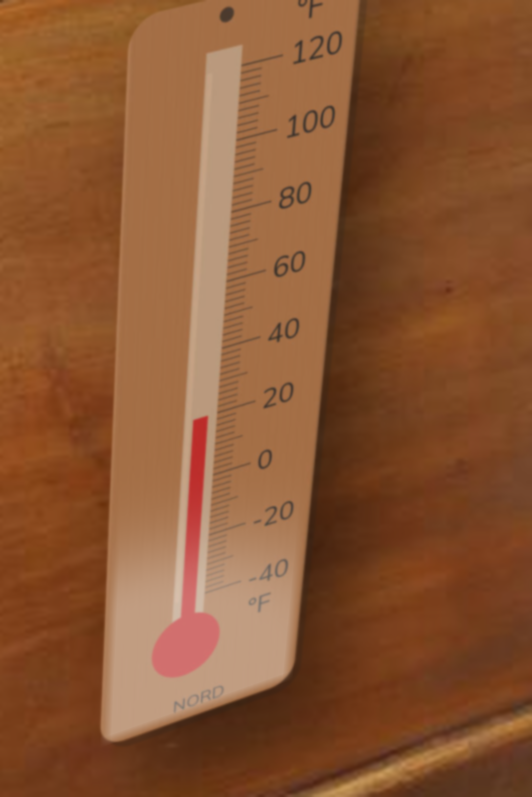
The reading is 20,°F
